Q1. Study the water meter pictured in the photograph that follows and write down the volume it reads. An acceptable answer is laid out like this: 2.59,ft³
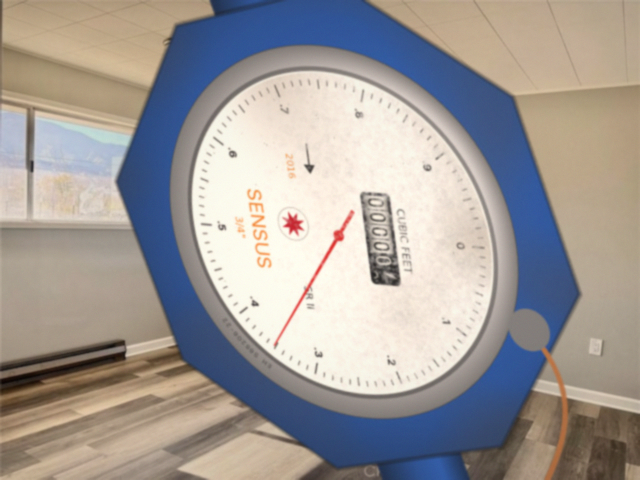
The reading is 7.35,ft³
